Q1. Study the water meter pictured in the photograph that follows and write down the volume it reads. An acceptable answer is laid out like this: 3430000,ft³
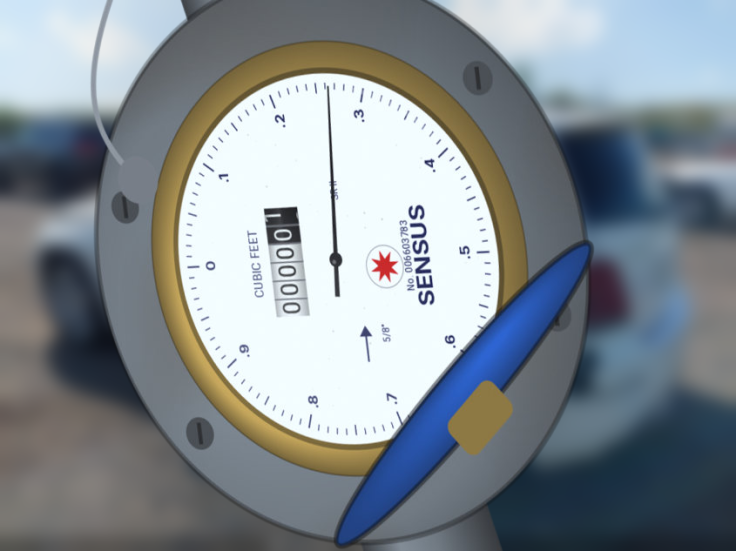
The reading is 1.26,ft³
